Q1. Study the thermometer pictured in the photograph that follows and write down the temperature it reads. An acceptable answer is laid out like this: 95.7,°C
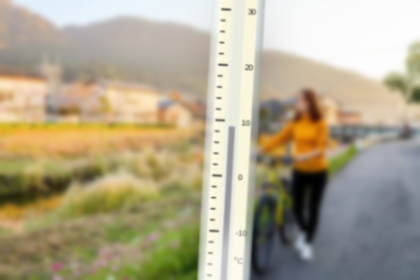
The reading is 9,°C
